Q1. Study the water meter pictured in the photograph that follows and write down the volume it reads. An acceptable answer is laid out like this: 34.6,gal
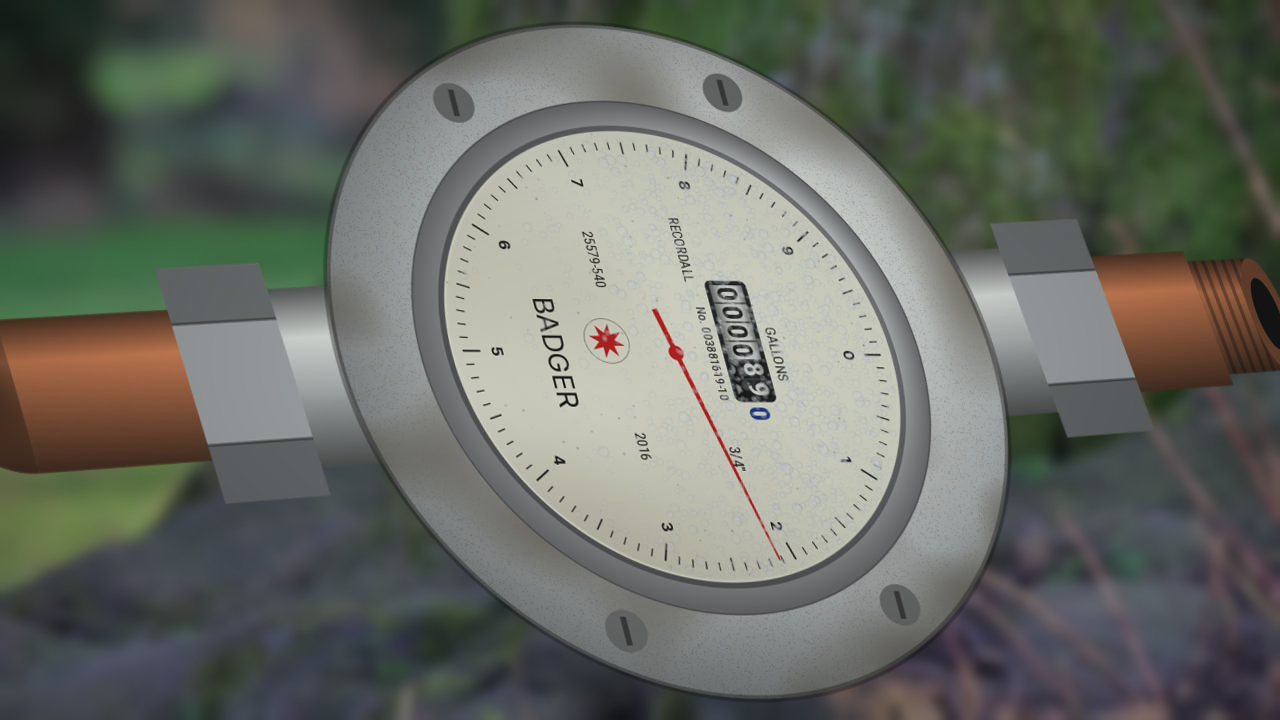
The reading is 892.1,gal
